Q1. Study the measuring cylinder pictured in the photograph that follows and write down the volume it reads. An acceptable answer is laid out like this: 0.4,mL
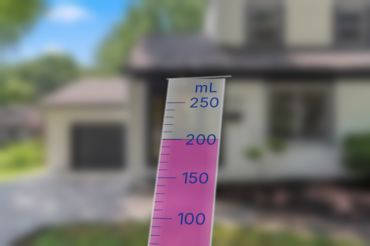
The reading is 200,mL
